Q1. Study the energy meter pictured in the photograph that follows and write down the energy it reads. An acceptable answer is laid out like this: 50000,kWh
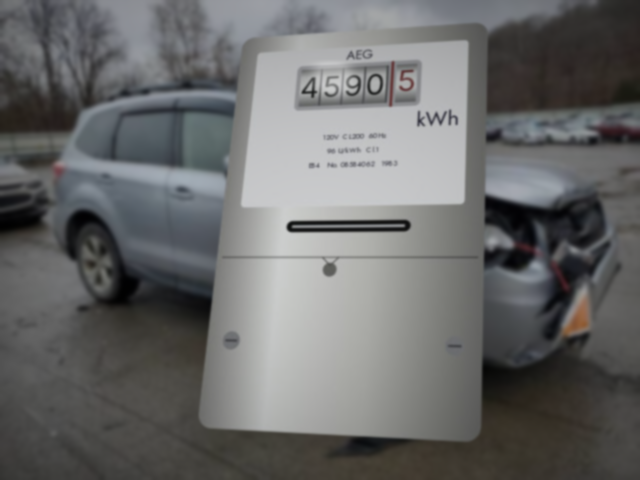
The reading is 4590.5,kWh
